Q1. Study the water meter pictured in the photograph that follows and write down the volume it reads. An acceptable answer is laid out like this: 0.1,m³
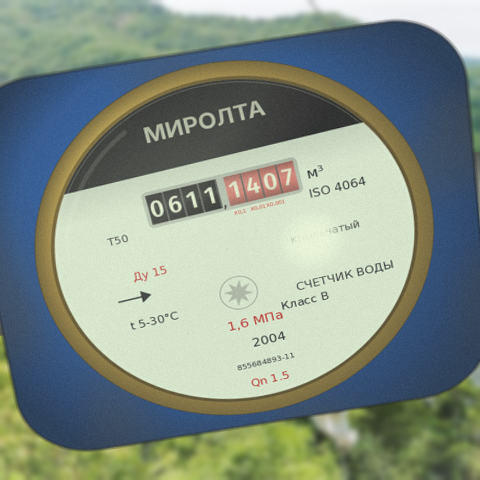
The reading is 611.1407,m³
